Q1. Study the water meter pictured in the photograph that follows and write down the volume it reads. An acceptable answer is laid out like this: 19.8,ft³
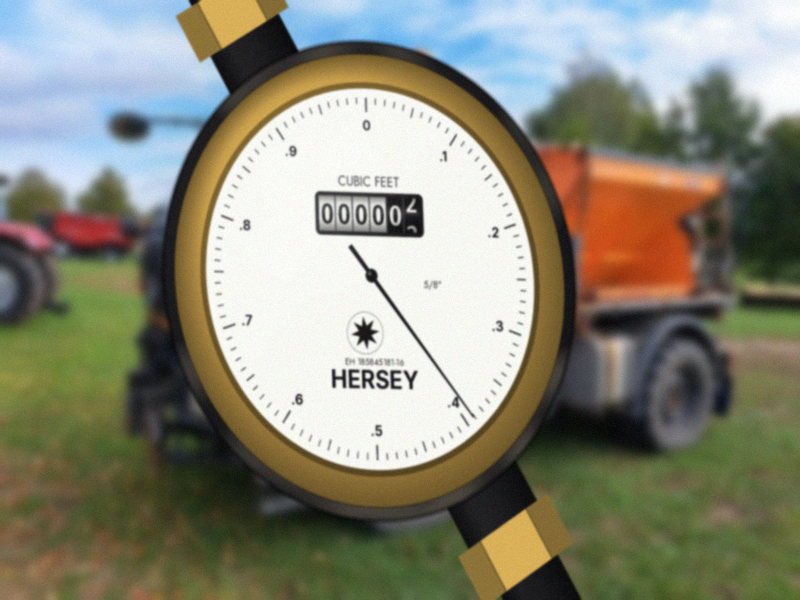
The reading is 2.39,ft³
